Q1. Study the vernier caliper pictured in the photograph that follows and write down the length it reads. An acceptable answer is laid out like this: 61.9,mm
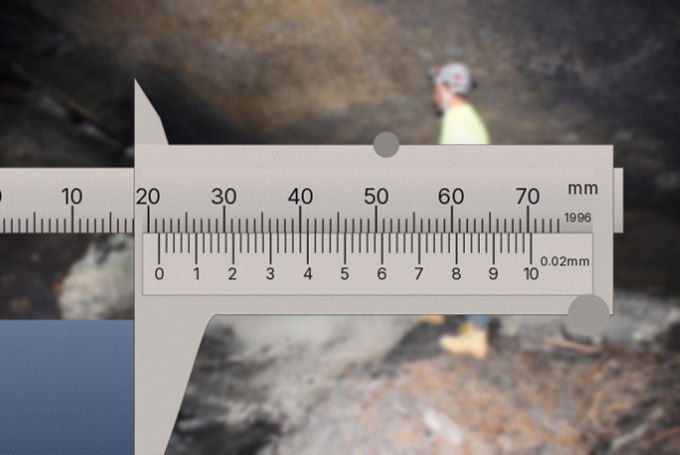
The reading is 21.4,mm
